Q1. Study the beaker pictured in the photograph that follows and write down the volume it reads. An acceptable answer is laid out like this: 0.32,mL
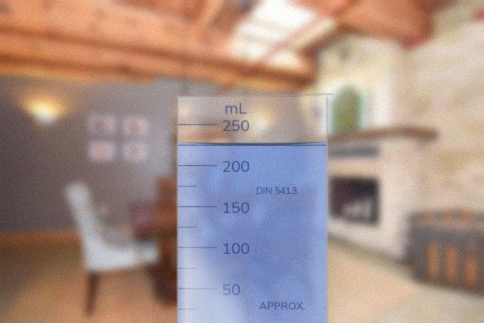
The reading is 225,mL
